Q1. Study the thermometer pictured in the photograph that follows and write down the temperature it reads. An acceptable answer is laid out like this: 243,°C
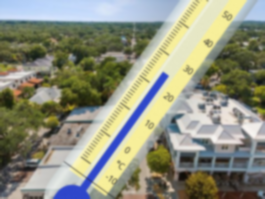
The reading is 25,°C
